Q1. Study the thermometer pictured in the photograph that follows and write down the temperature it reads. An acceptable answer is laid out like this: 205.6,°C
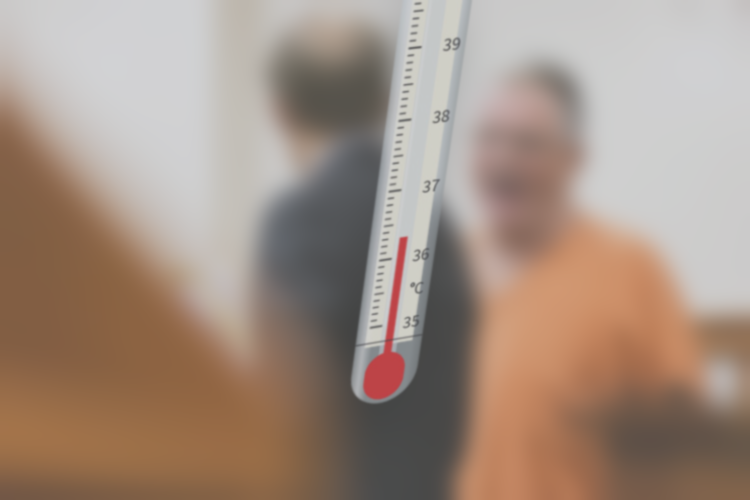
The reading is 36.3,°C
